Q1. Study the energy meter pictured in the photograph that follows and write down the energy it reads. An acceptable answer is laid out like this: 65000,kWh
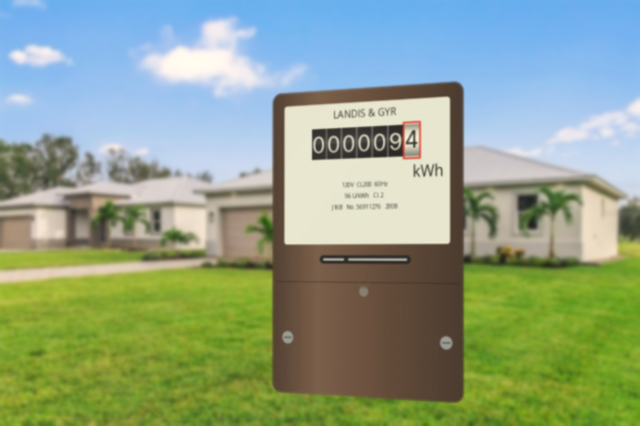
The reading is 9.4,kWh
